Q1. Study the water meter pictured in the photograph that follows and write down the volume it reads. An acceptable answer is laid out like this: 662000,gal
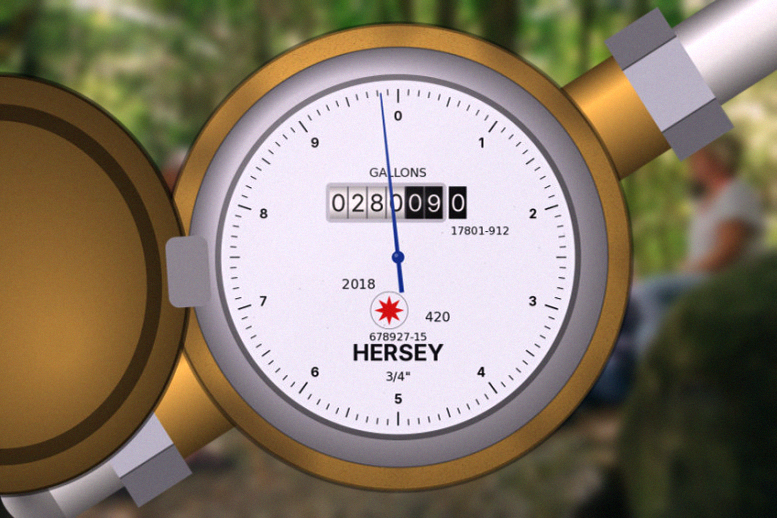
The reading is 280089.8,gal
